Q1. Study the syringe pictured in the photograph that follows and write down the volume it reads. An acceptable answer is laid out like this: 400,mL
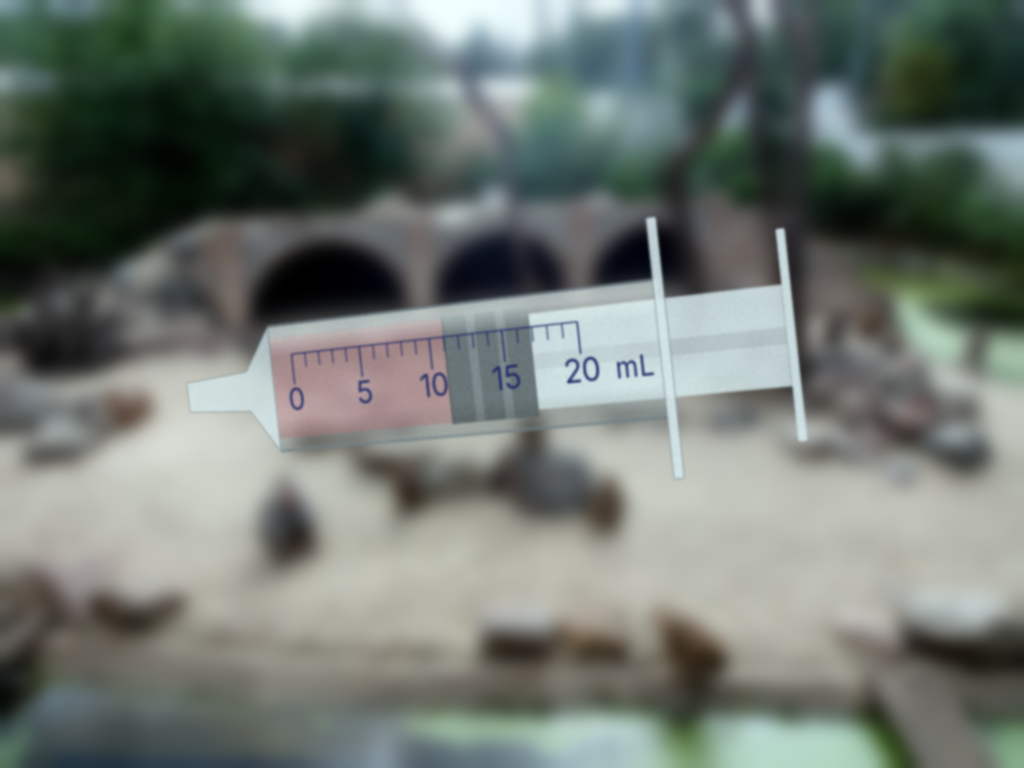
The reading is 11,mL
